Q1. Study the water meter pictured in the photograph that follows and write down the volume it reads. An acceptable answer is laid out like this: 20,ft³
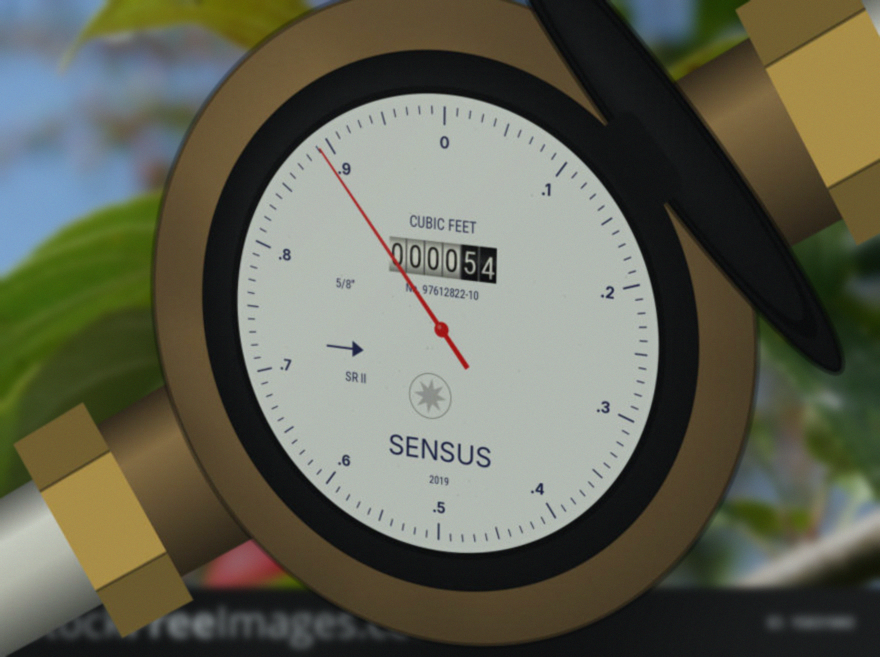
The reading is 53.89,ft³
